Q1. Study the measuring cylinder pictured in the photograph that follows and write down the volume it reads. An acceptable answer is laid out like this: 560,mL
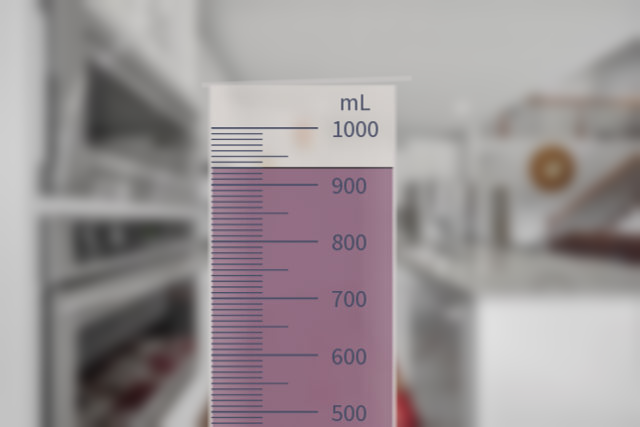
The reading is 930,mL
